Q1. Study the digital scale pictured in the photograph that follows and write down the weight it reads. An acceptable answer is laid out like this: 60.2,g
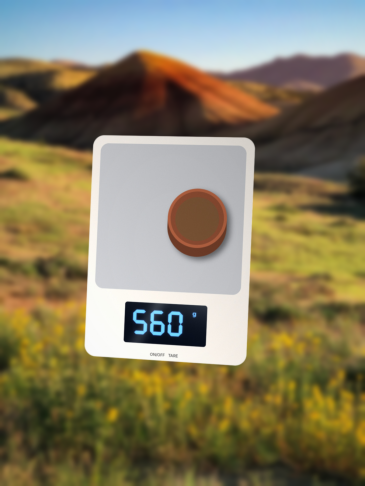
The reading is 560,g
